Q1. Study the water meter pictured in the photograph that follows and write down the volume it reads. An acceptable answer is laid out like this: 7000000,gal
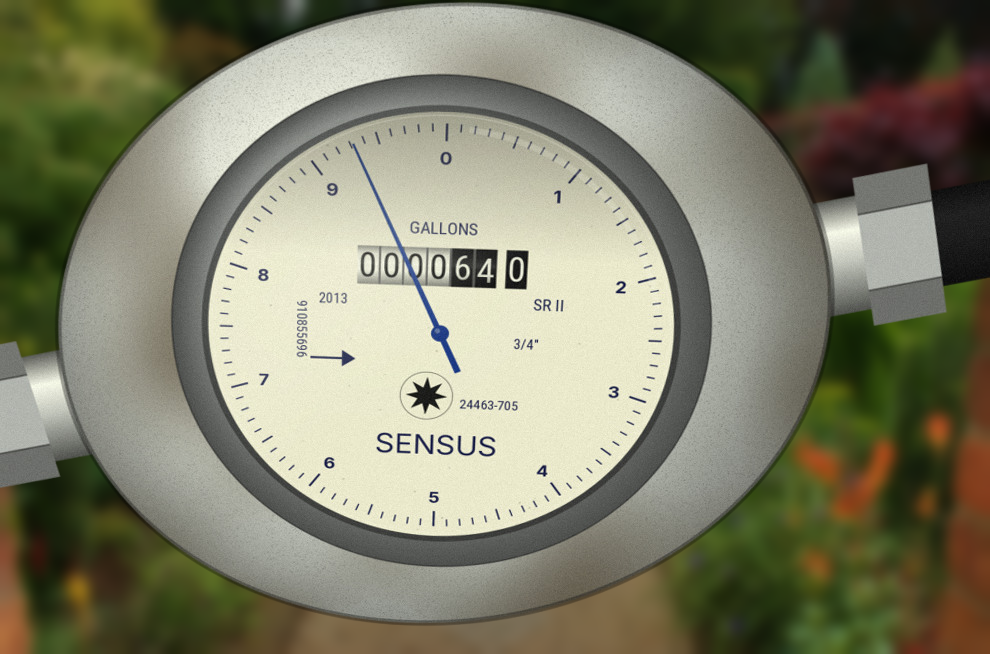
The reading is 639.3,gal
